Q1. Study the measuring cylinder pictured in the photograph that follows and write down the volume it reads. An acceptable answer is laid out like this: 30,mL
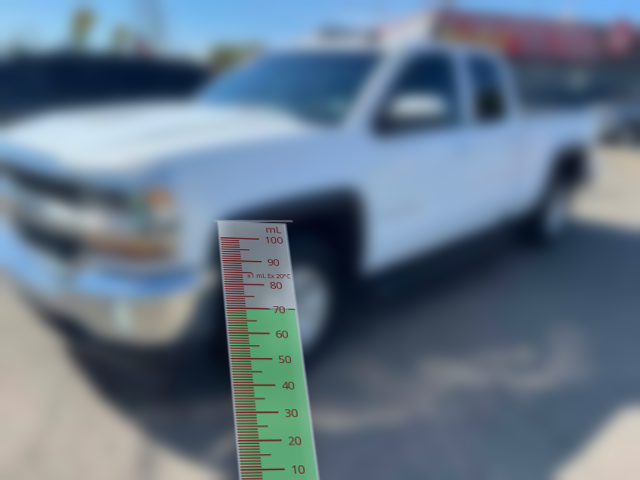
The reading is 70,mL
